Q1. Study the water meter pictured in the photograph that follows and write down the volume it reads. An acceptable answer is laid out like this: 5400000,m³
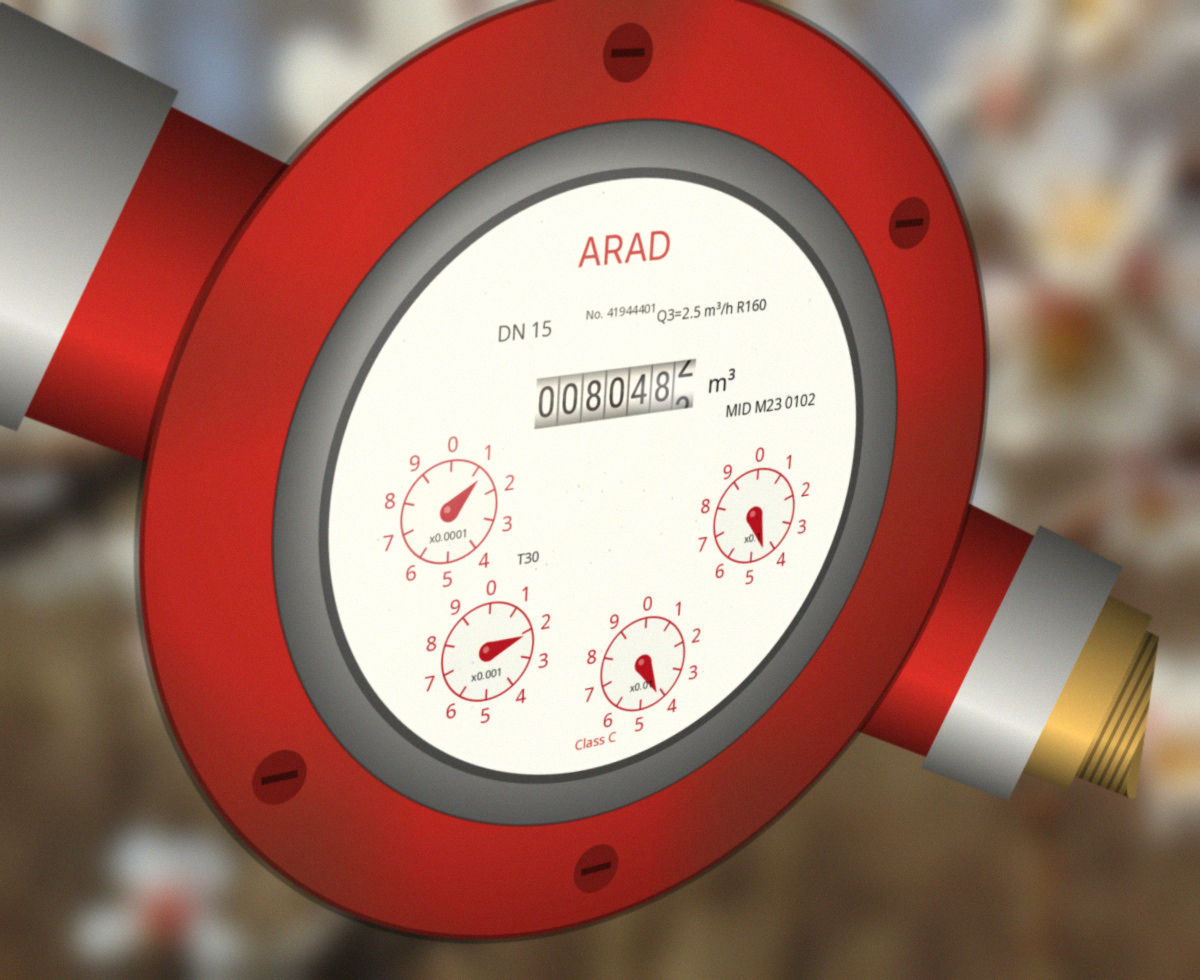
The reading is 80482.4421,m³
